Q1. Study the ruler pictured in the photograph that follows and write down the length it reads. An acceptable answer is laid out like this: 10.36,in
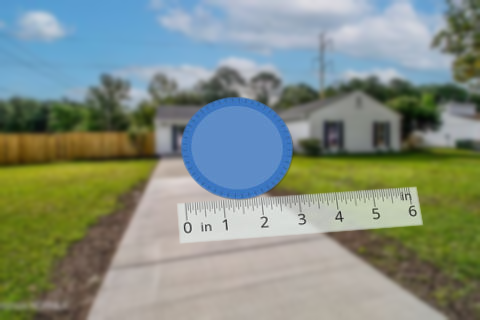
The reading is 3,in
